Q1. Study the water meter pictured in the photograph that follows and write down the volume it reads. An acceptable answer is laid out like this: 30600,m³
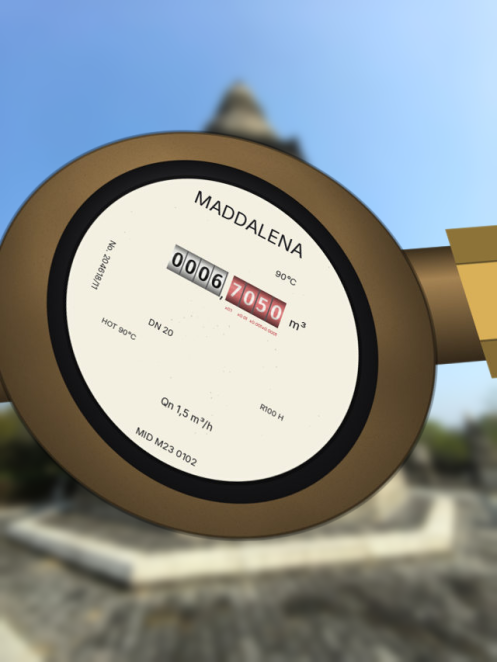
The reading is 6.7050,m³
